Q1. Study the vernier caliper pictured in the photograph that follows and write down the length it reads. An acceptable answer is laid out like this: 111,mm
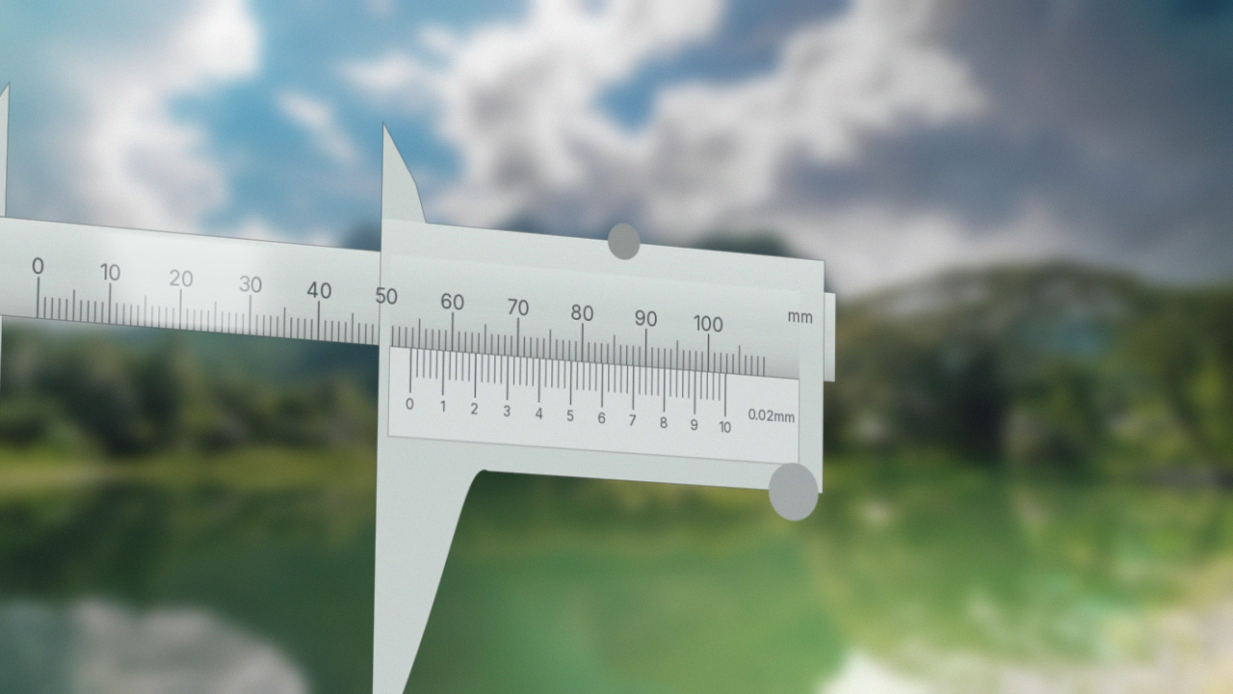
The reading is 53.8,mm
